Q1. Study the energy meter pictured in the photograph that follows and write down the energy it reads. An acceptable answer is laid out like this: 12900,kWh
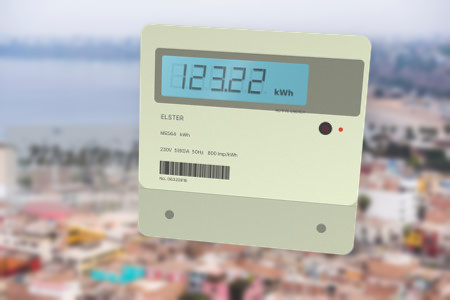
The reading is 123.22,kWh
